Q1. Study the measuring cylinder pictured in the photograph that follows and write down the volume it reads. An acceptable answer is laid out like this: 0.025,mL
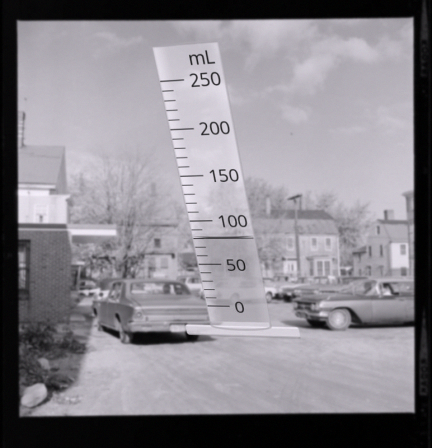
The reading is 80,mL
